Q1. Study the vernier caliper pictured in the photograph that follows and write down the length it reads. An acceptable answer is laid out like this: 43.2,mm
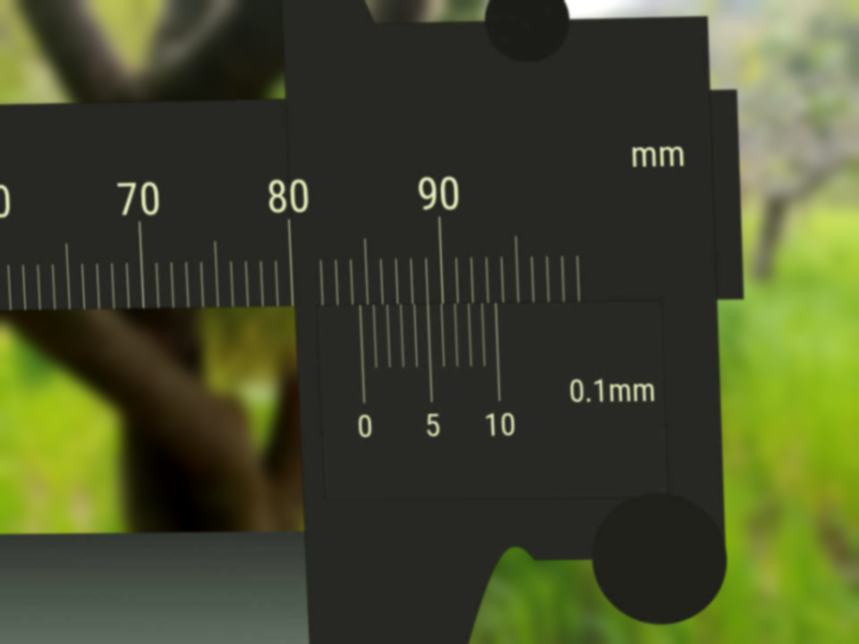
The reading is 84.5,mm
